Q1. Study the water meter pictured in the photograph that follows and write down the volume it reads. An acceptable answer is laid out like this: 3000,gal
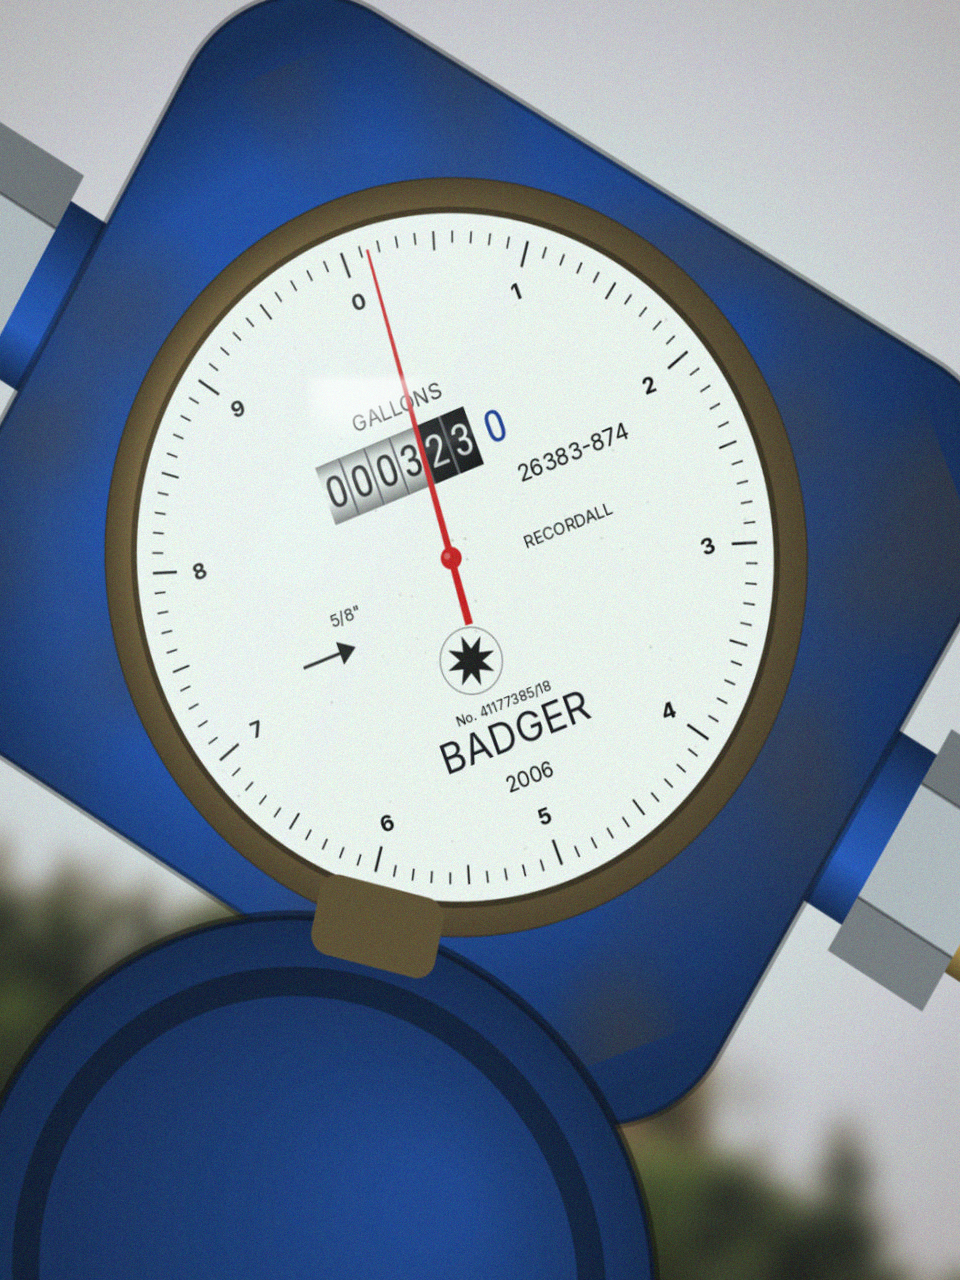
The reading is 3230.1,gal
